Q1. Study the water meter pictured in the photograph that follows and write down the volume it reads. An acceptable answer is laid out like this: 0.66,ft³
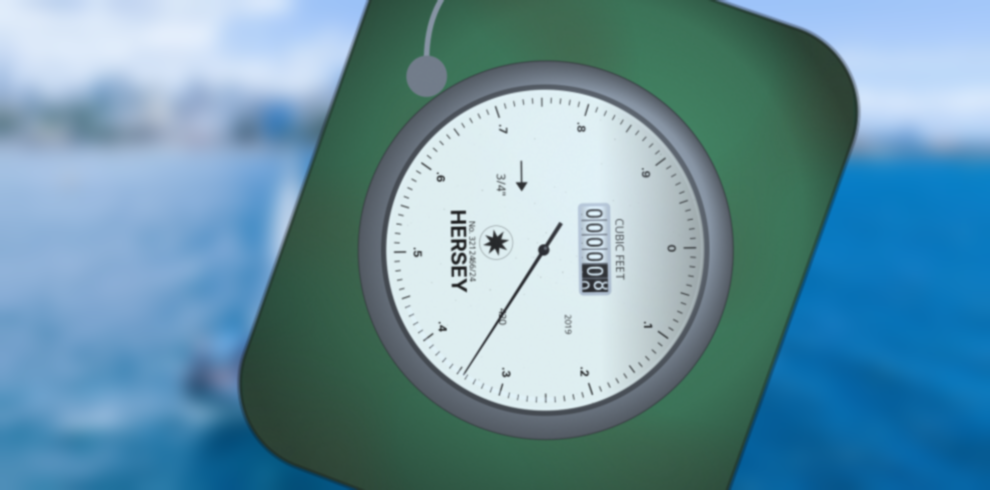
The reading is 8.34,ft³
